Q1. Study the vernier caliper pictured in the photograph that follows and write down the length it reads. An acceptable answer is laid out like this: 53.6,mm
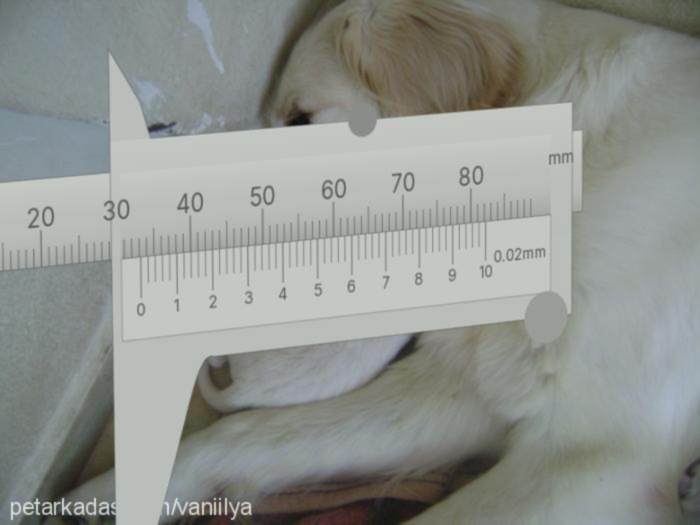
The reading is 33.2,mm
